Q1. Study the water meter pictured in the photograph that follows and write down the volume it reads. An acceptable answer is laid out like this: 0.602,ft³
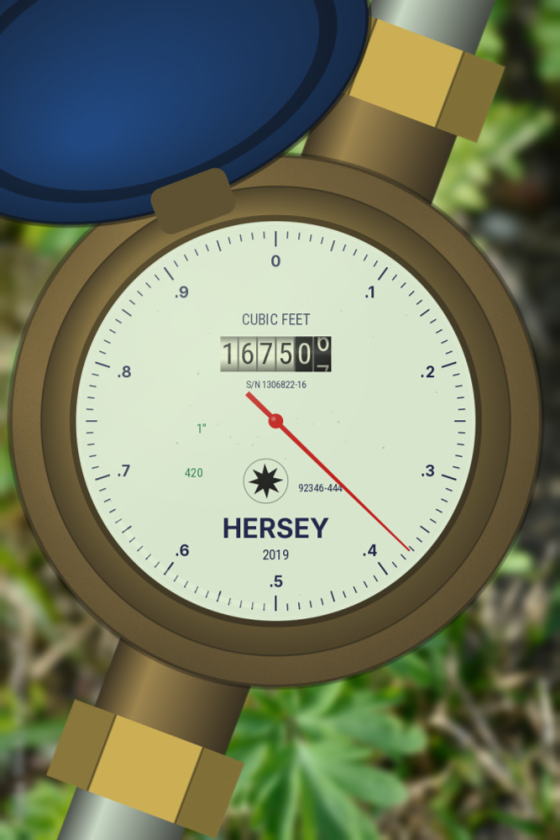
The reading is 167506.37,ft³
